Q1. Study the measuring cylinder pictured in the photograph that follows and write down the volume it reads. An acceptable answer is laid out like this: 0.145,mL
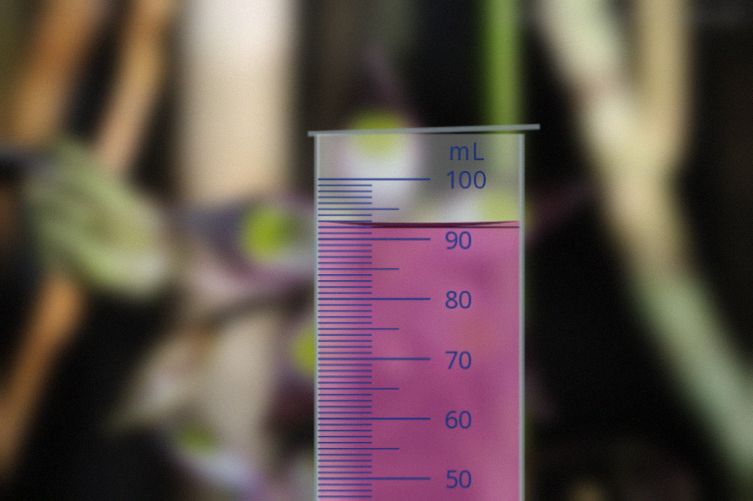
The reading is 92,mL
